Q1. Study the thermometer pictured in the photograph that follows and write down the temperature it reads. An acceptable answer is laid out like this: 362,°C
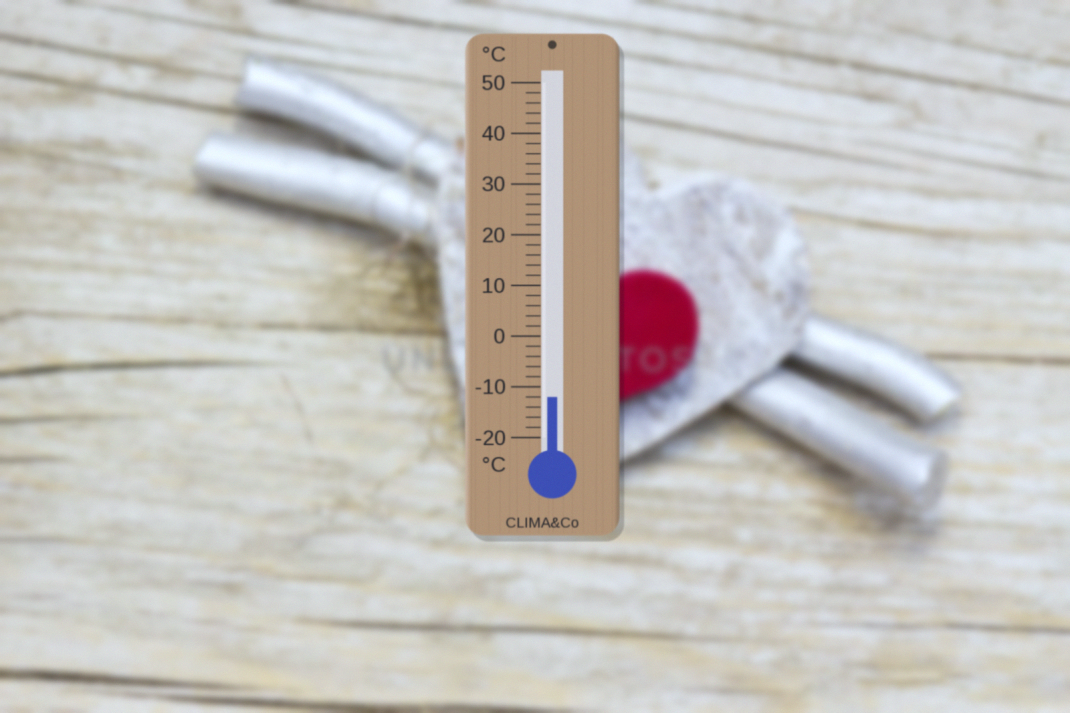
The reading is -12,°C
